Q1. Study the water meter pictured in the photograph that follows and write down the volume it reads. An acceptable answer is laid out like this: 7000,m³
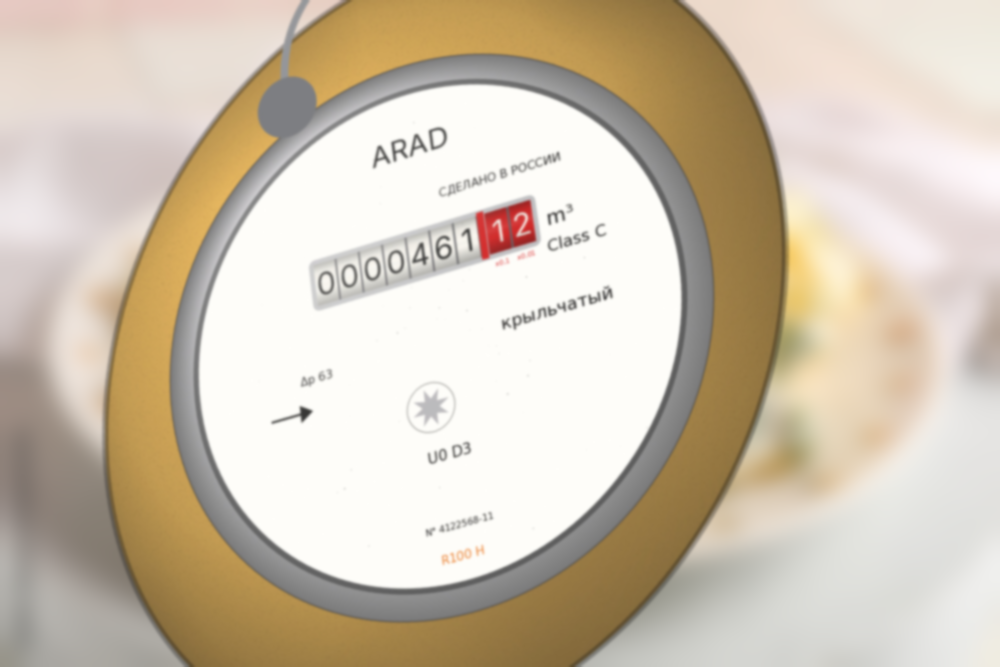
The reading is 461.12,m³
